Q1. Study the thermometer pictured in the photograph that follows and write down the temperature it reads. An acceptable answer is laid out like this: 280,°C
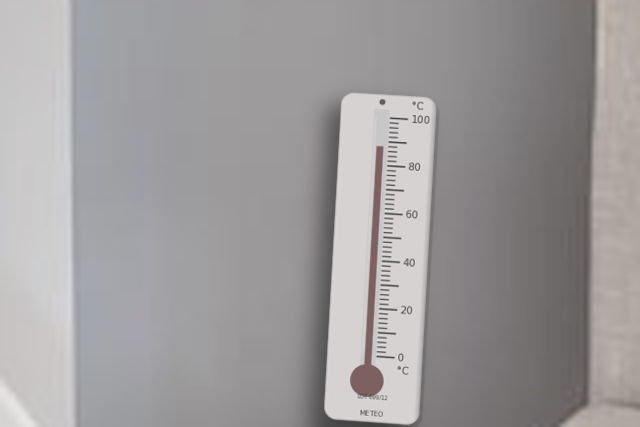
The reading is 88,°C
